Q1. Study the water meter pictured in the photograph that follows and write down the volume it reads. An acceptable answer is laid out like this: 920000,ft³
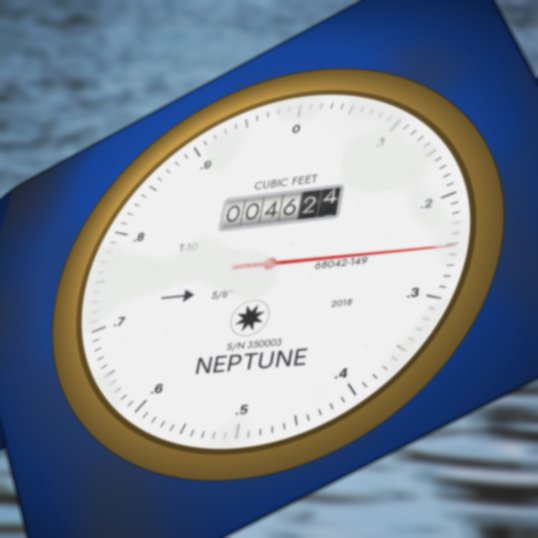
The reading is 4624.25,ft³
